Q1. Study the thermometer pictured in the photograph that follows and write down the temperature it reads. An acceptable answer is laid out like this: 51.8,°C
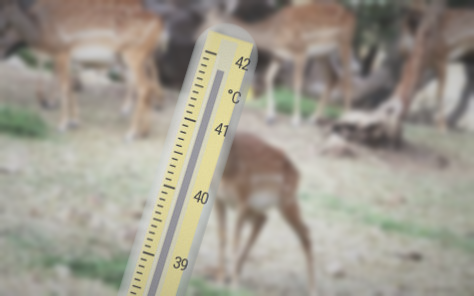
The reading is 41.8,°C
